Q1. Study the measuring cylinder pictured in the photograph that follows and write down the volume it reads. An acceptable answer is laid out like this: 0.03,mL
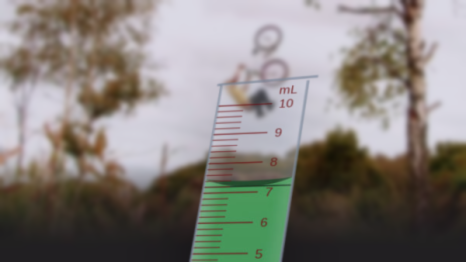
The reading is 7.2,mL
